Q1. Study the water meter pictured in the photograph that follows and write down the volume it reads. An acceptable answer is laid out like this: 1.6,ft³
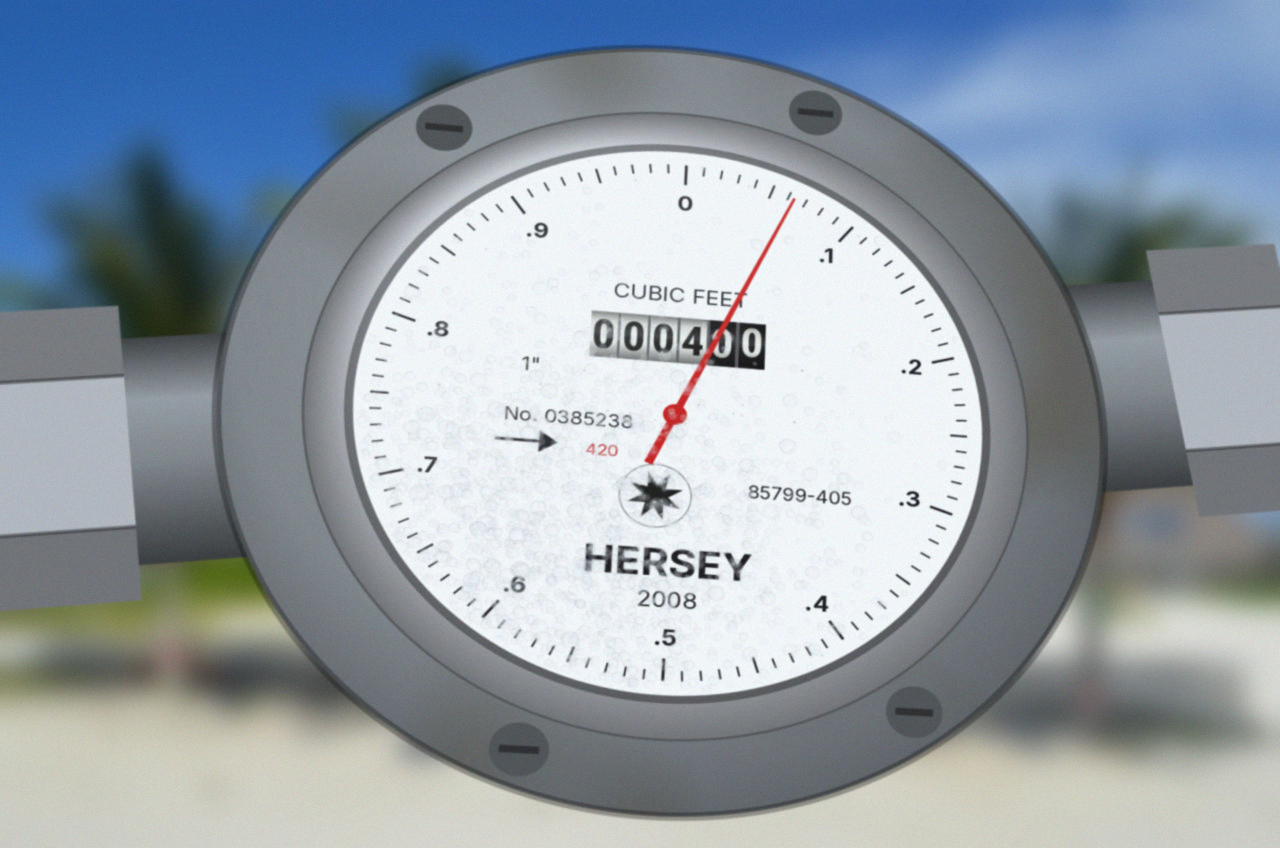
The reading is 400.06,ft³
